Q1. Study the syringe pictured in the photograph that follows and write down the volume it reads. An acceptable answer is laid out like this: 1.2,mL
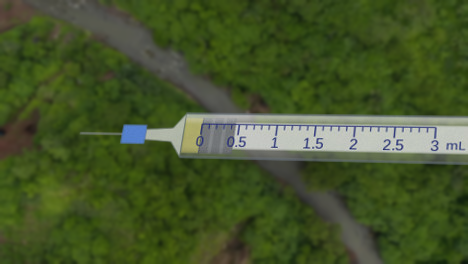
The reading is 0,mL
